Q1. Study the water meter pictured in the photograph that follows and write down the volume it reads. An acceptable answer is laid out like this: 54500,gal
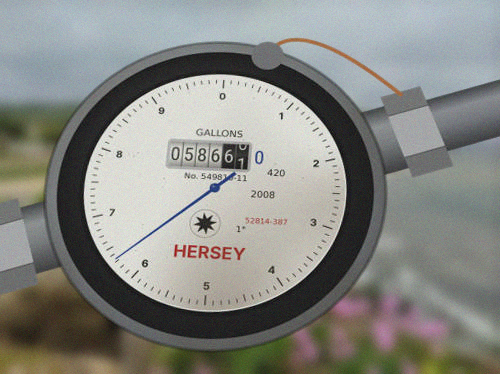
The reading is 586606.3,gal
